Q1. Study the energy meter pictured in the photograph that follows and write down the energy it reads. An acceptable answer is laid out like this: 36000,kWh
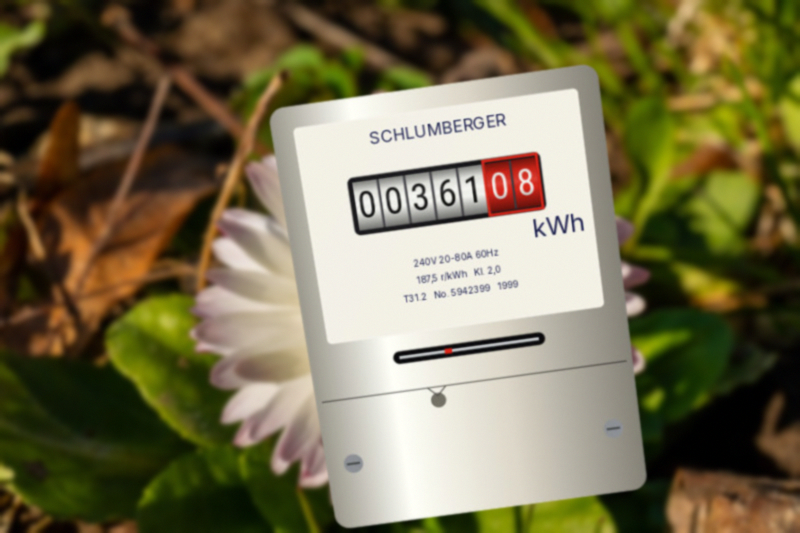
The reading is 361.08,kWh
